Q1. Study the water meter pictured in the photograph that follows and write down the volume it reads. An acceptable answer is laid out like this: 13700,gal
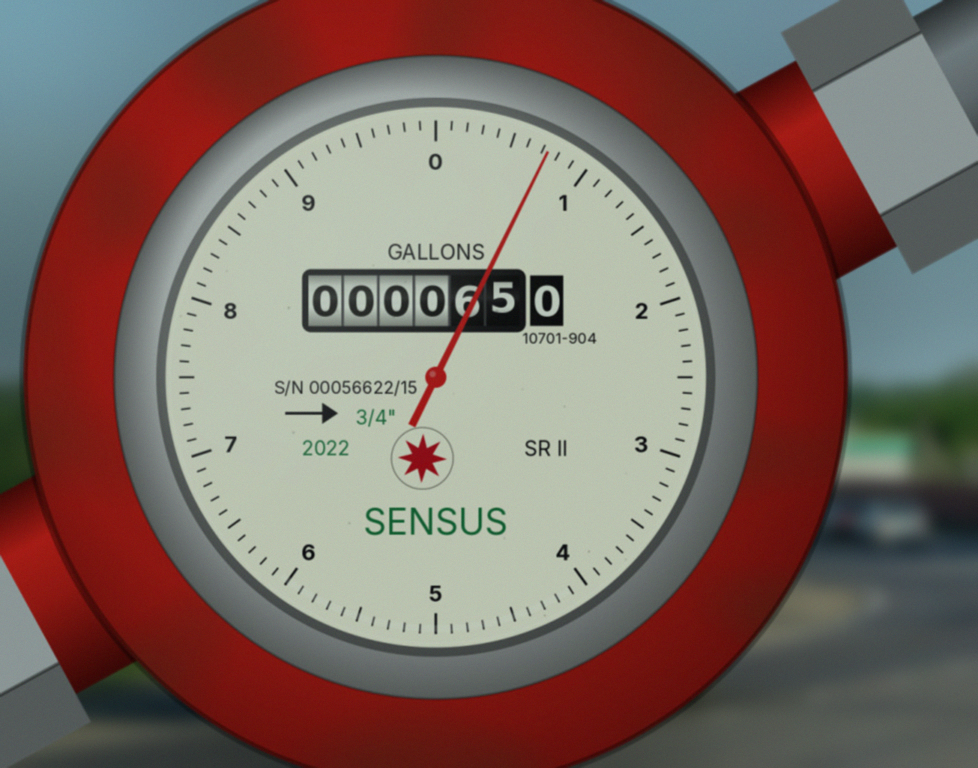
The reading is 650.7,gal
